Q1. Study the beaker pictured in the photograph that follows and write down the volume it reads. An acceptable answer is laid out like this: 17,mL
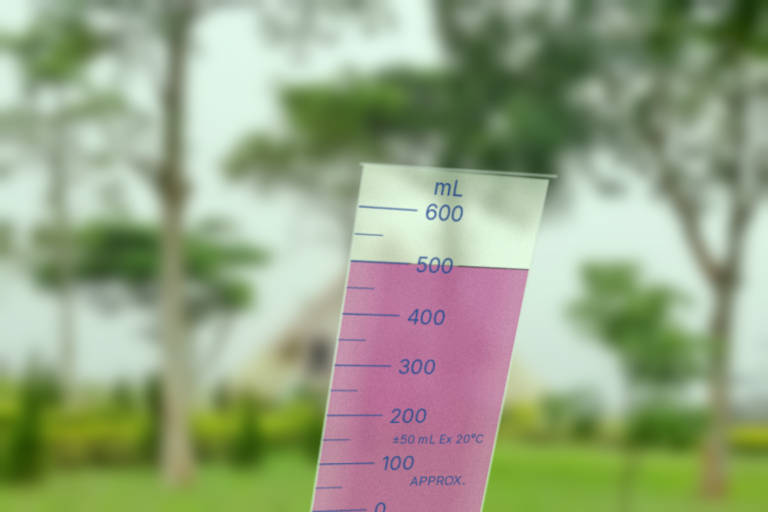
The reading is 500,mL
